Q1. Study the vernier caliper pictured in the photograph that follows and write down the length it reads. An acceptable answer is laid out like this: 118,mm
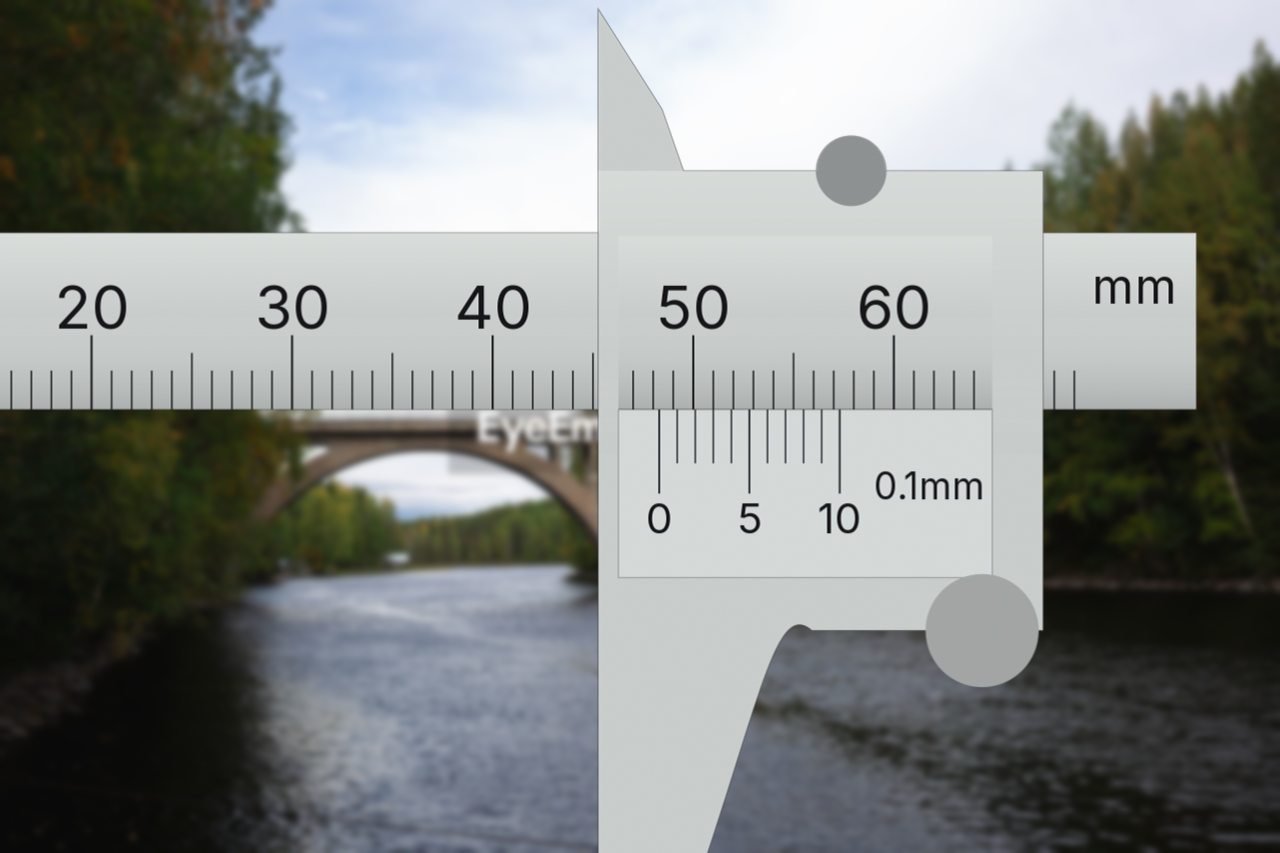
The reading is 48.3,mm
